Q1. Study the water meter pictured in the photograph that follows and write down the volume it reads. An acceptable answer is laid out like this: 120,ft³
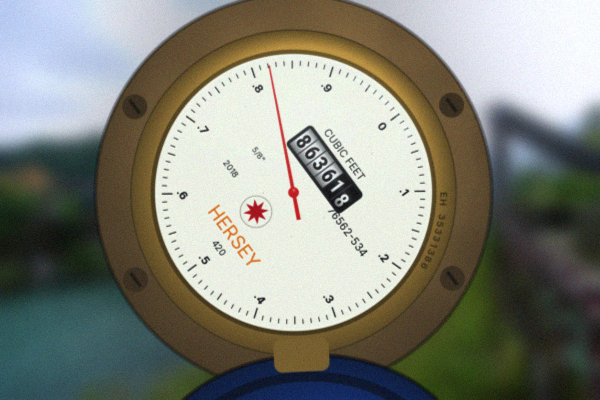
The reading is 863617.82,ft³
